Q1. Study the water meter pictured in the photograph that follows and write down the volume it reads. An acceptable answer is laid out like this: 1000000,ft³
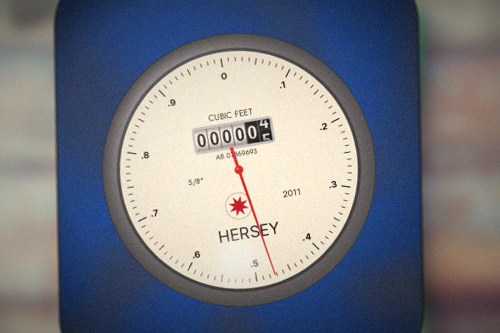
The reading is 4.47,ft³
